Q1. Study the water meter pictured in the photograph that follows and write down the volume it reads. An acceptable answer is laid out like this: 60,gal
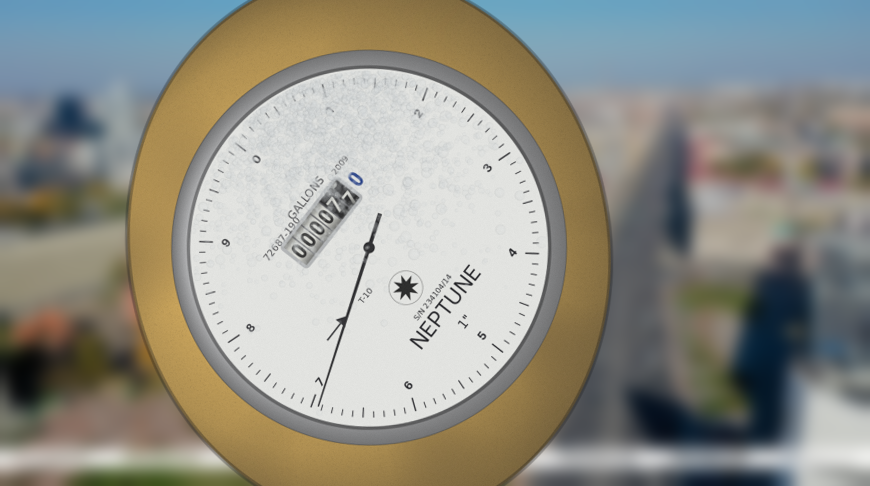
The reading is 766.9,gal
